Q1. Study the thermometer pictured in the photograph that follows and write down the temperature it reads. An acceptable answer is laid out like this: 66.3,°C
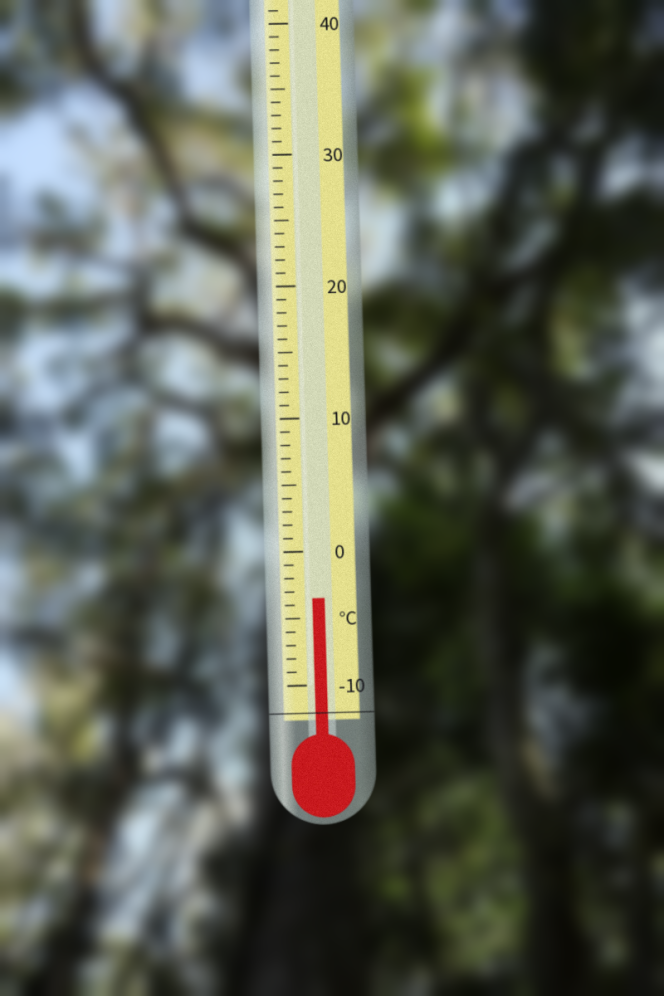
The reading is -3.5,°C
